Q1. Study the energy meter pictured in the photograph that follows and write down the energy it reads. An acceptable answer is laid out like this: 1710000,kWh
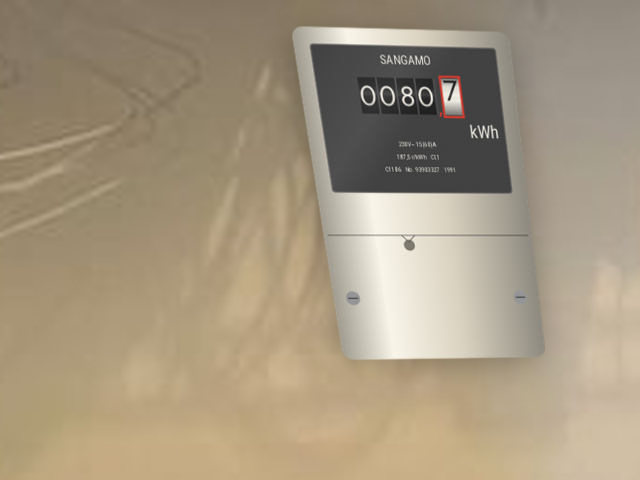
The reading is 80.7,kWh
